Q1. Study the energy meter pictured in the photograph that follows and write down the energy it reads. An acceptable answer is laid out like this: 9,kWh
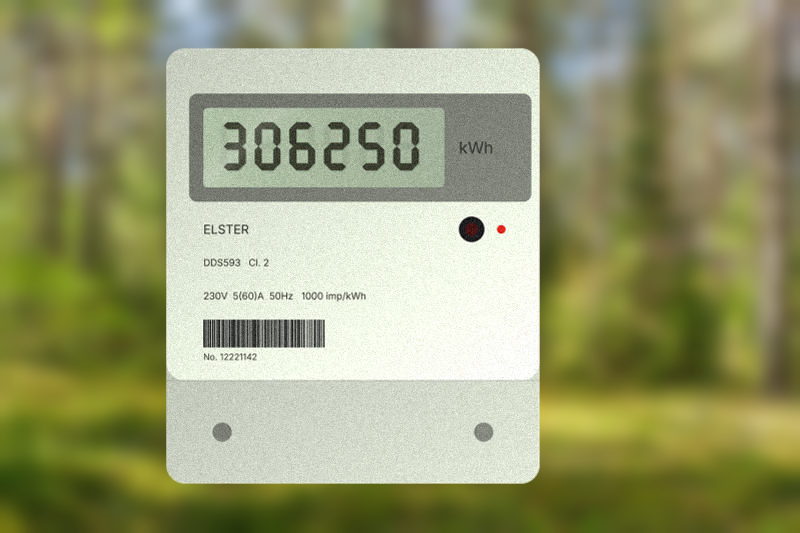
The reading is 306250,kWh
